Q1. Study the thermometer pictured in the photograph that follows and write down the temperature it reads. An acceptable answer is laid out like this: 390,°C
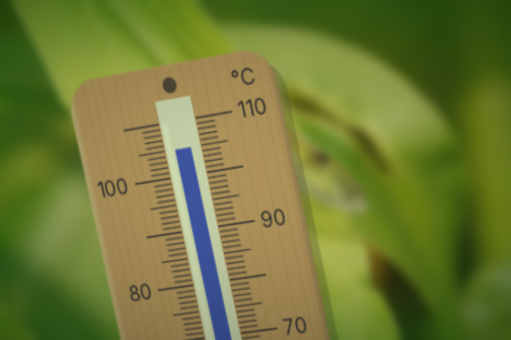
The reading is 105,°C
